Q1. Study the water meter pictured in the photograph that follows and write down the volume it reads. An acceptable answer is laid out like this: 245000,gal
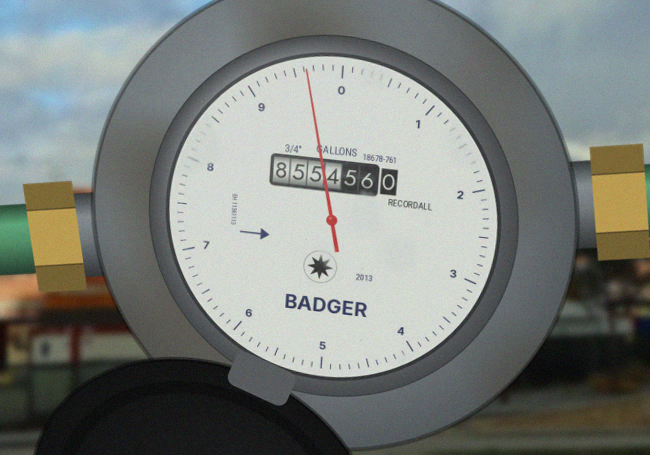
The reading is 8554559.6,gal
